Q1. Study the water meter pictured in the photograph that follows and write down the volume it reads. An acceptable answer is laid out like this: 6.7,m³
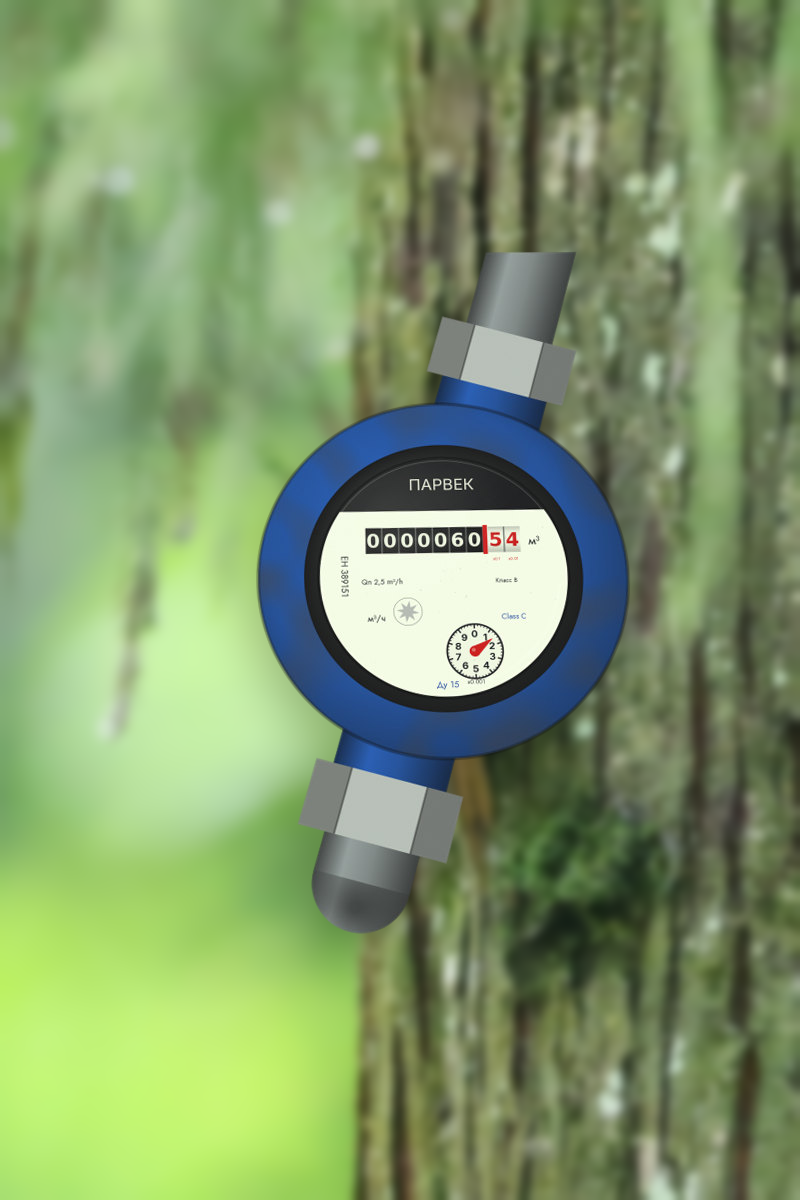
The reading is 60.541,m³
